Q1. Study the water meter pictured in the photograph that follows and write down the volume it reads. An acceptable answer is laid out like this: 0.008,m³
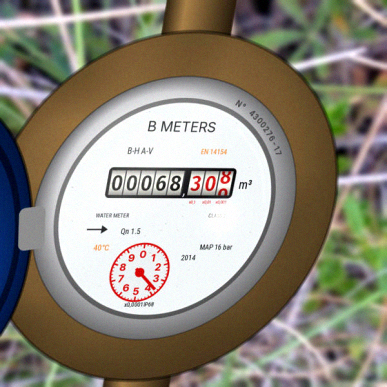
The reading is 68.3083,m³
